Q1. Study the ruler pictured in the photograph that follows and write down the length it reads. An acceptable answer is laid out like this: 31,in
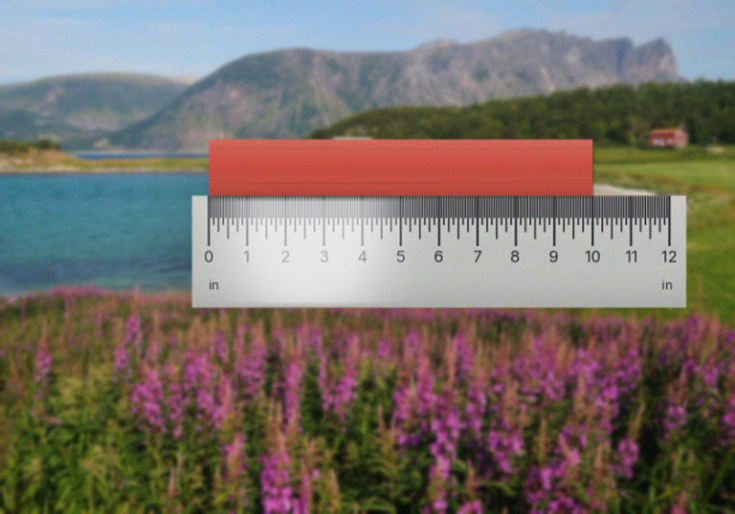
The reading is 10,in
